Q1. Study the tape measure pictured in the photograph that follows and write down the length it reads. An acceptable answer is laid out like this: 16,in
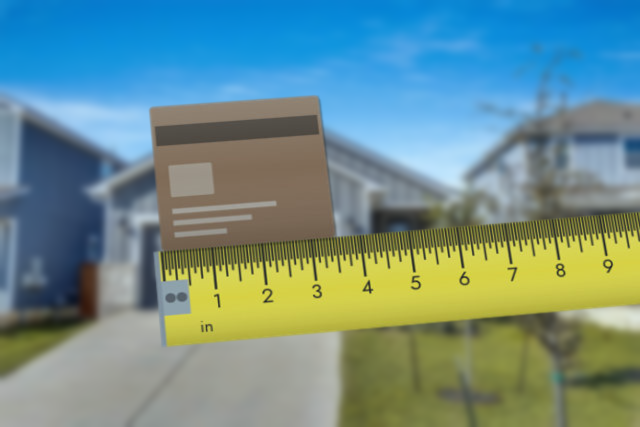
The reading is 3.5,in
